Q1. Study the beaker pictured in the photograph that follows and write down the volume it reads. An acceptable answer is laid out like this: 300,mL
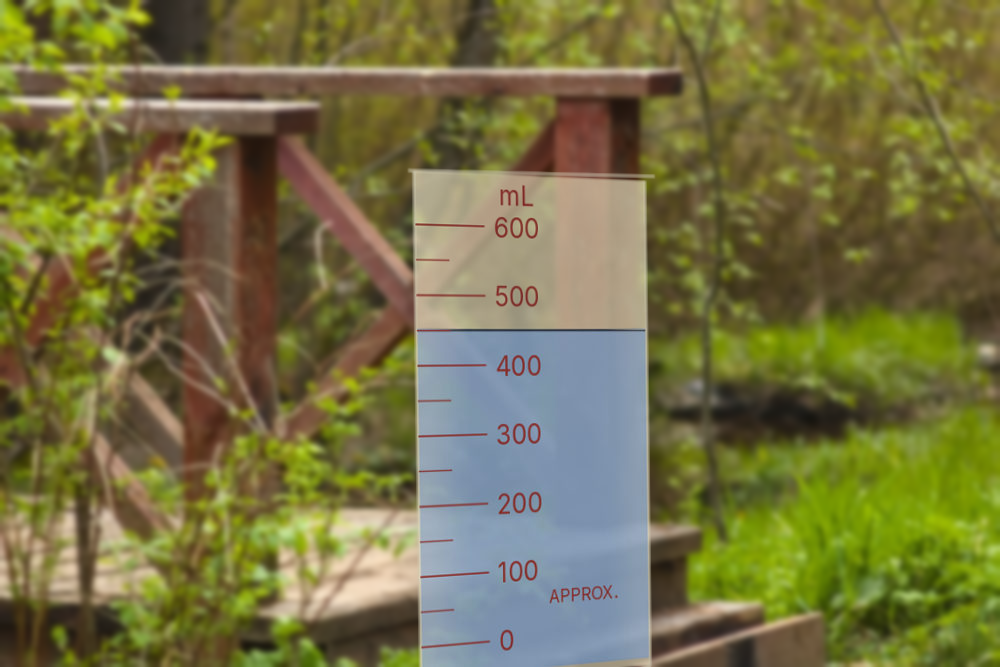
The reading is 450,mL
